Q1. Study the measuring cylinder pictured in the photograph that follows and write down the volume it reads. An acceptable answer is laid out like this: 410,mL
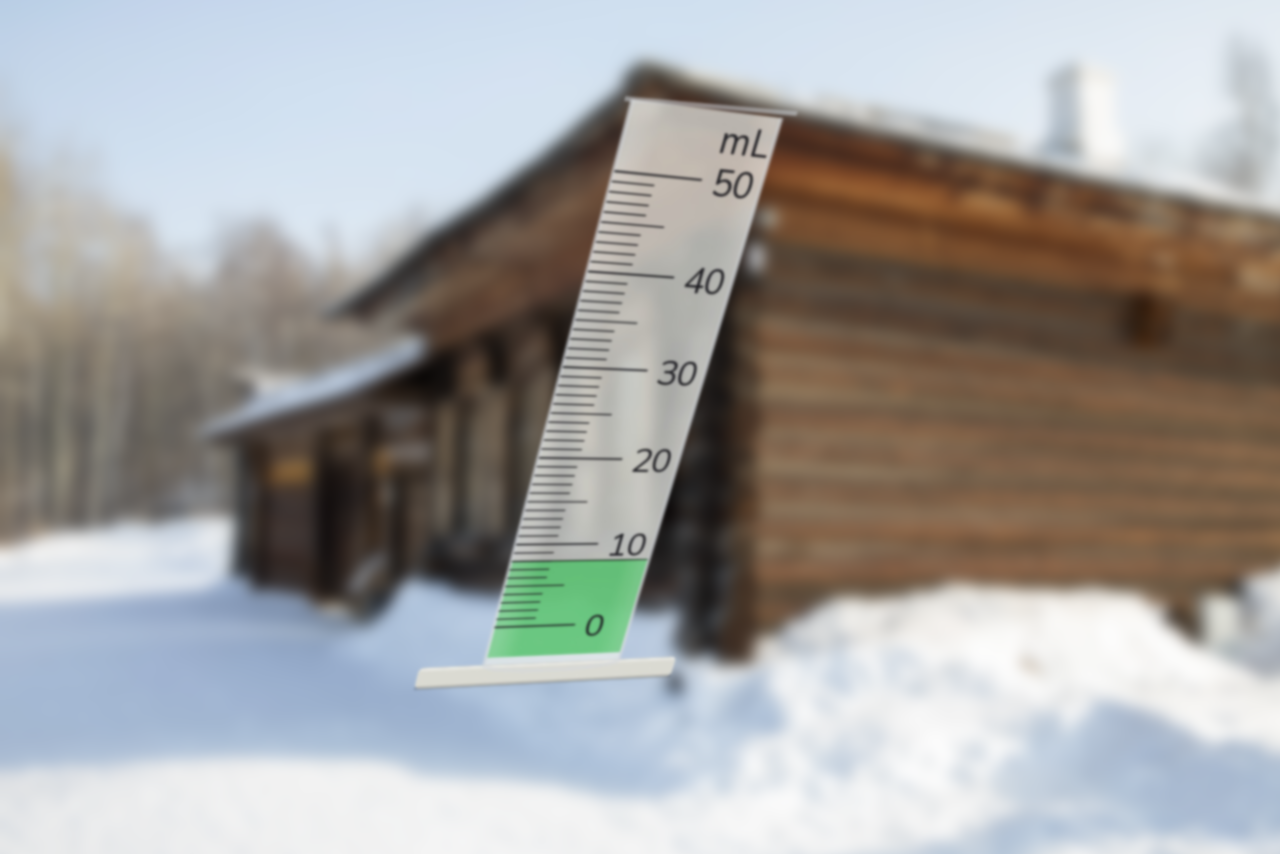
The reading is 8,mL
